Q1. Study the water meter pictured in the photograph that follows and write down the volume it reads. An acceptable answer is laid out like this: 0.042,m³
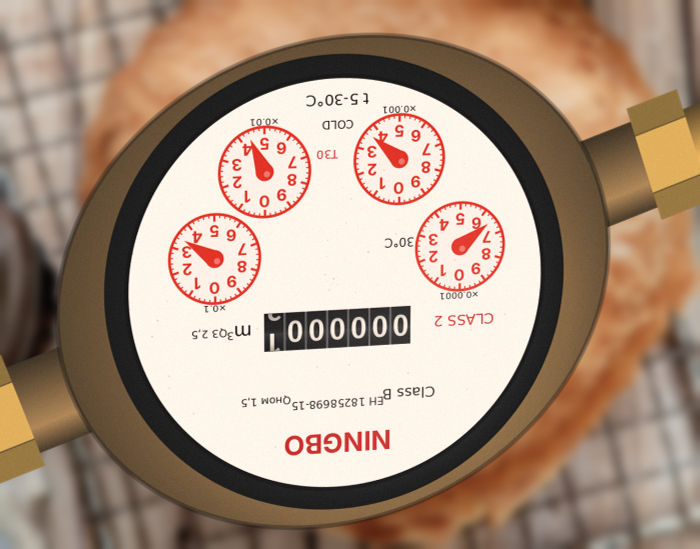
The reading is 1.3436,m³
